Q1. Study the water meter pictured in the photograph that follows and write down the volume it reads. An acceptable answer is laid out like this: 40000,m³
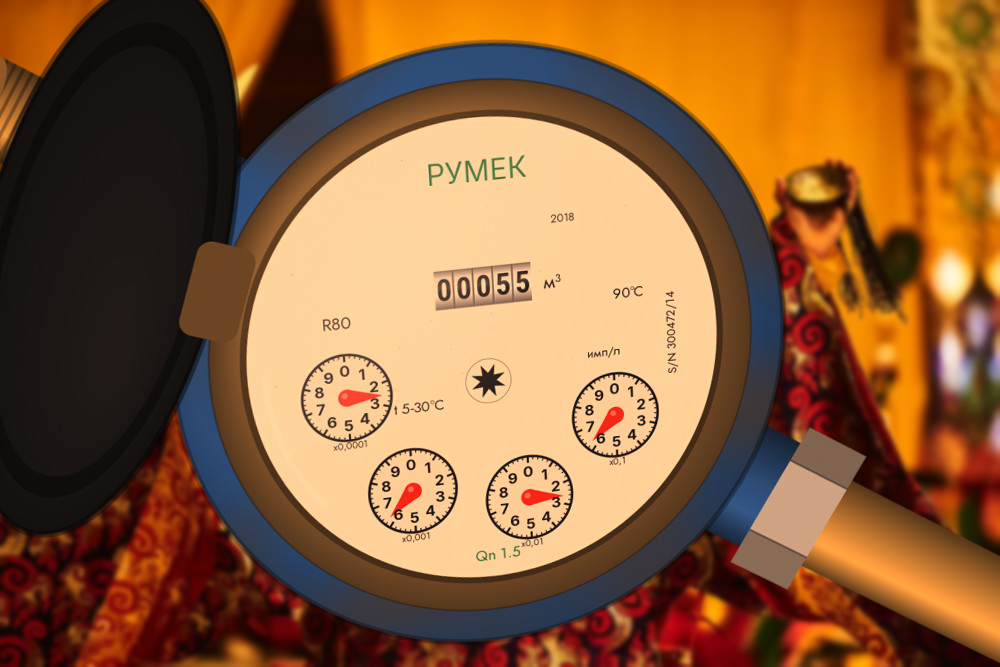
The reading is 55.6262,m³
